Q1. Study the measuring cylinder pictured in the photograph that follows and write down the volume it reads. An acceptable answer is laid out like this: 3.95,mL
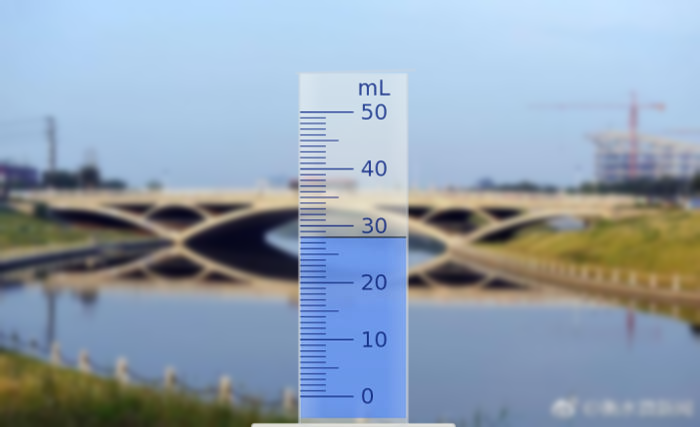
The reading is 28,mL
